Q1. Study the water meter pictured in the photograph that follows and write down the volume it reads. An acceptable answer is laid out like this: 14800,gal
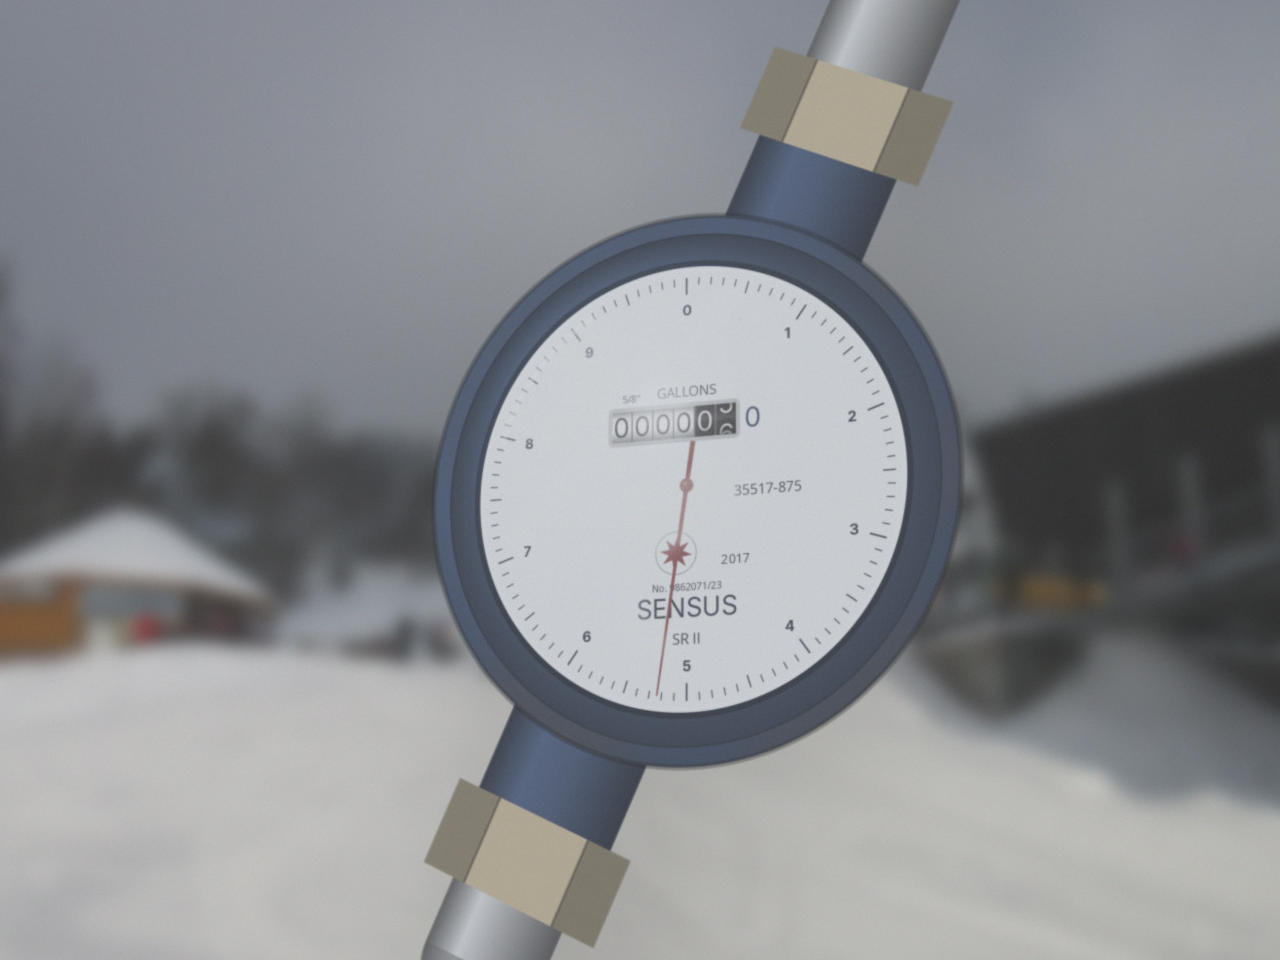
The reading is 55.2,gal
